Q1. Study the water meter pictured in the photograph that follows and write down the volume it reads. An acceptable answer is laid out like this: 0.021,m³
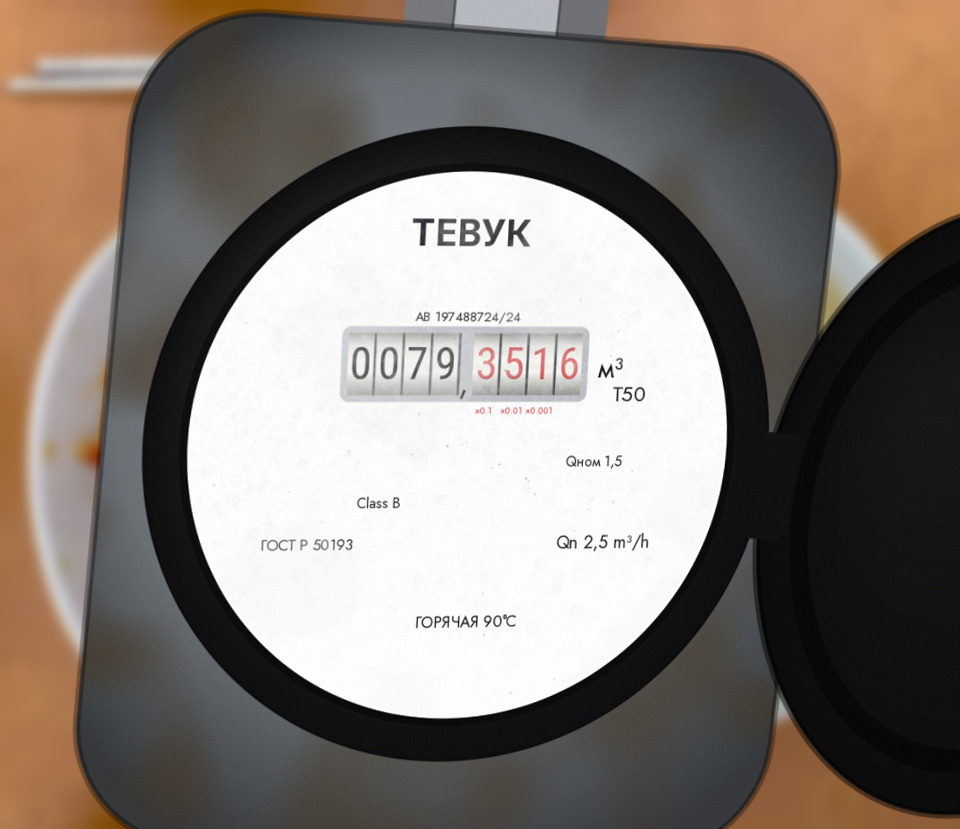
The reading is 79.3516,m³
